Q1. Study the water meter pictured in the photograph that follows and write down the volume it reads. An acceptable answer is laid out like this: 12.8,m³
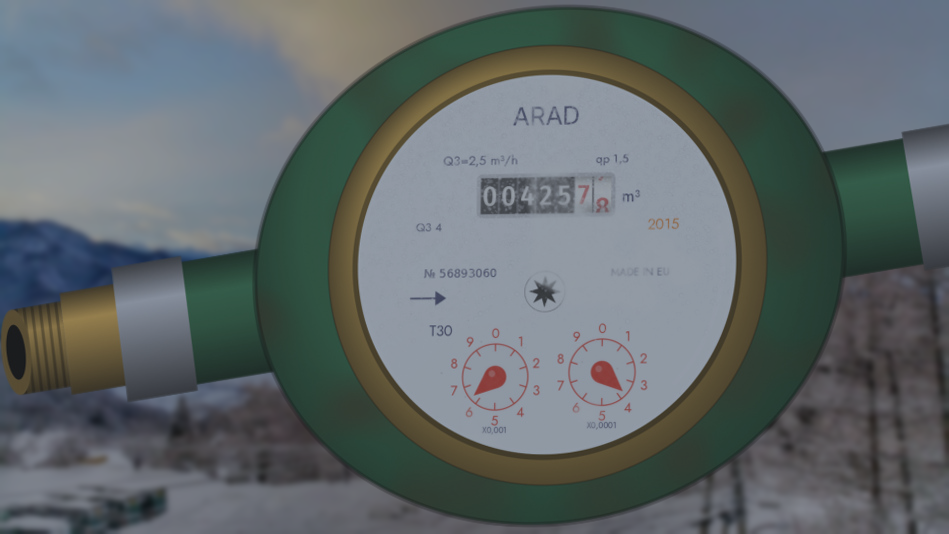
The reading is 425.7763,m³
